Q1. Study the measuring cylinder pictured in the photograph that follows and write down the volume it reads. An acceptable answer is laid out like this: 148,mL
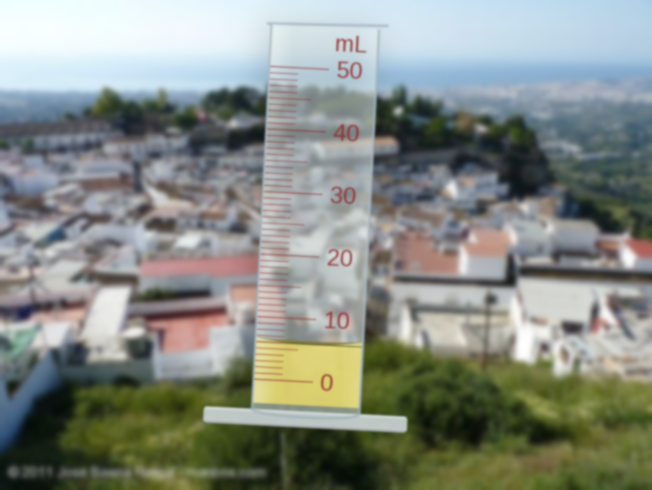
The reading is 6,mL
